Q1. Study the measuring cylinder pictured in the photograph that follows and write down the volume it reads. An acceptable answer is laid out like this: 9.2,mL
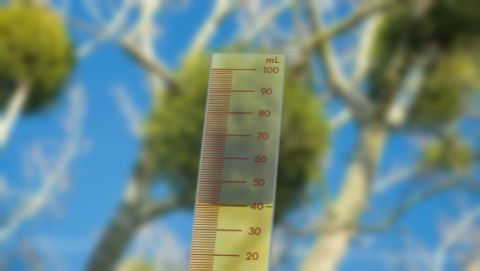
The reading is 40,mL
